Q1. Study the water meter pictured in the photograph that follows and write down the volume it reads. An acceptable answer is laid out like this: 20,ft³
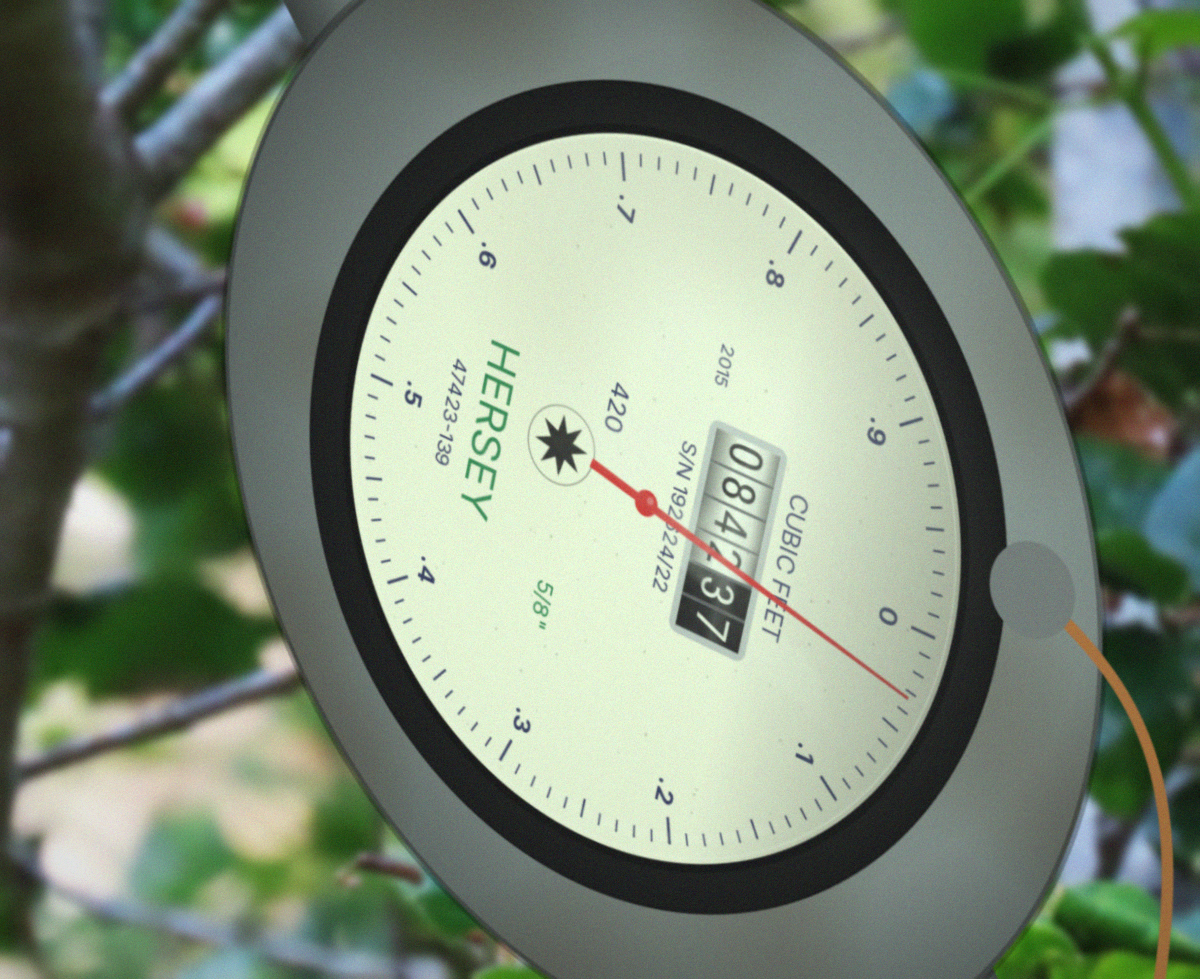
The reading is 84237.03,ft³
